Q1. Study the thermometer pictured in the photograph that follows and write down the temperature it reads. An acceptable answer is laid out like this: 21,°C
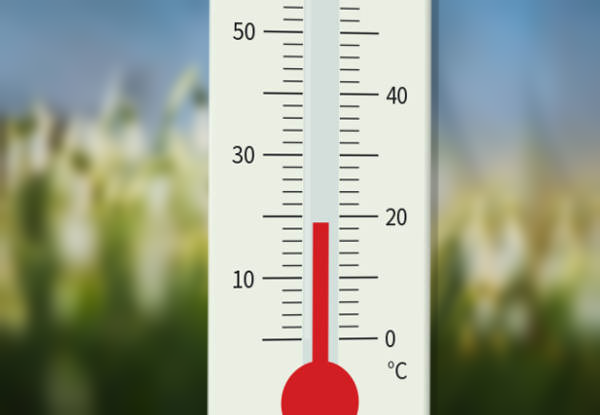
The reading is 19,°C
